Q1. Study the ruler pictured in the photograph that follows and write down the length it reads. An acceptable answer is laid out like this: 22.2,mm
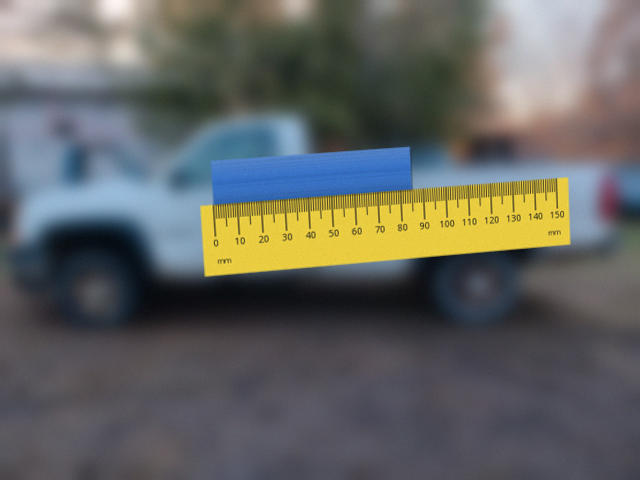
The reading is 85,mm
